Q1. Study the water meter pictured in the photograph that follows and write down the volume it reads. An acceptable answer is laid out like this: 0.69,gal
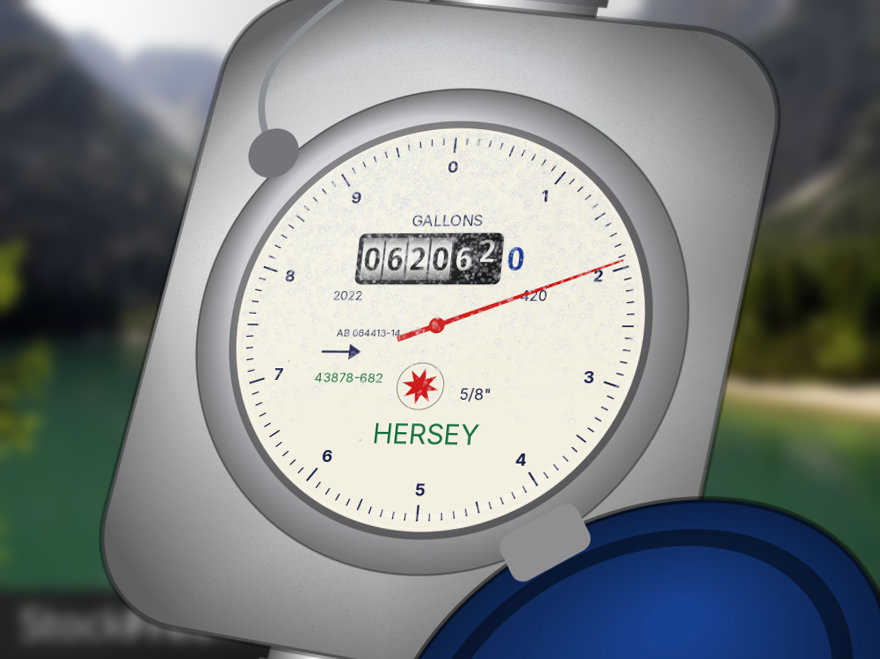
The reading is 620621.9,gal
